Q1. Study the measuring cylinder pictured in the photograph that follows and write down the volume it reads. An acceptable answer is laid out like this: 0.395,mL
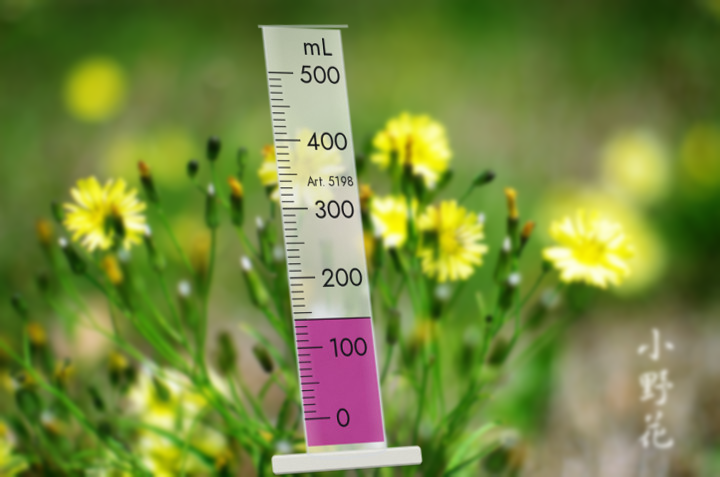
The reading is 140,mL
